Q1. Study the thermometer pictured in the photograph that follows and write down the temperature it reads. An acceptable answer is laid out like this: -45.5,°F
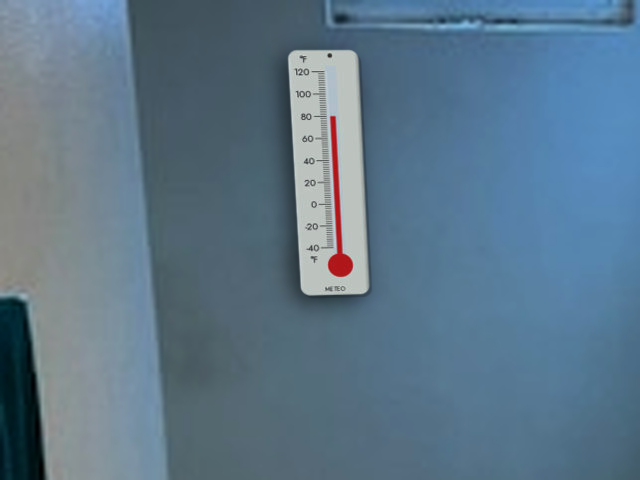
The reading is 80,°F
